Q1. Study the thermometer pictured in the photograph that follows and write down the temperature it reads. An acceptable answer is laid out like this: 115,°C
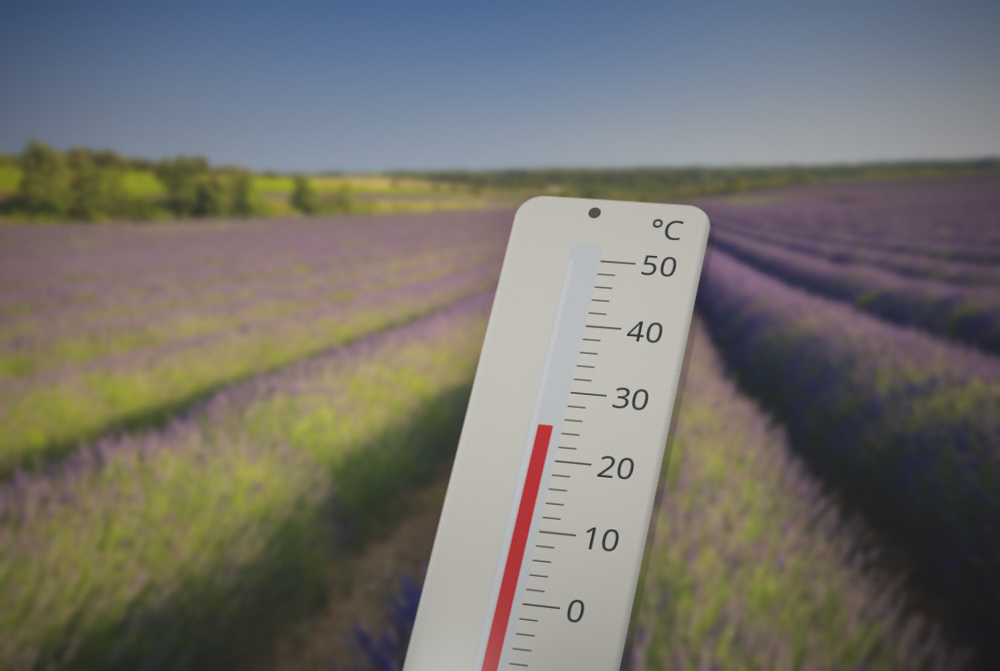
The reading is 25,°C
